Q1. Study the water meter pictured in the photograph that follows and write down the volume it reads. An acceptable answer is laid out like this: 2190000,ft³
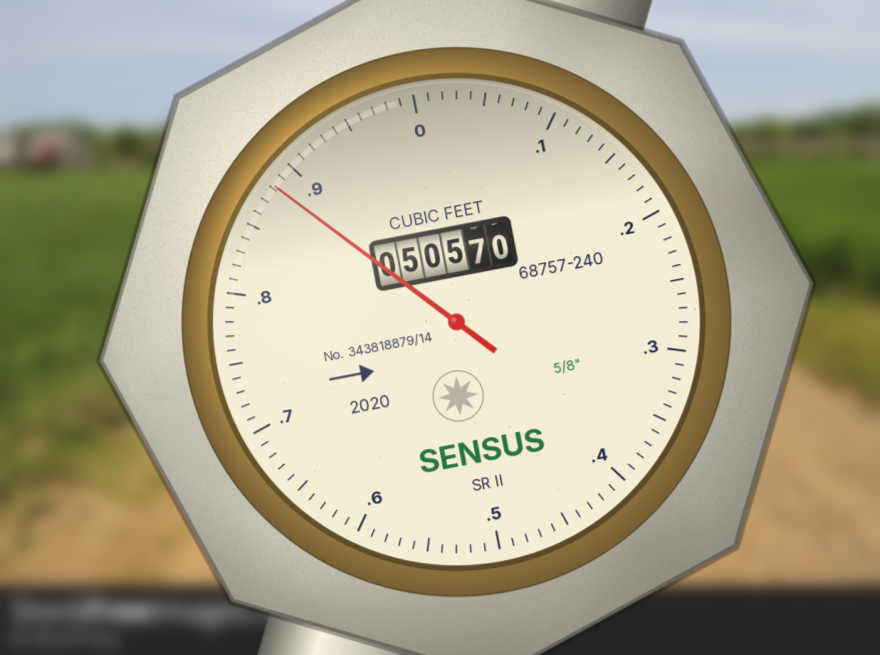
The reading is 50569.88,ft³
